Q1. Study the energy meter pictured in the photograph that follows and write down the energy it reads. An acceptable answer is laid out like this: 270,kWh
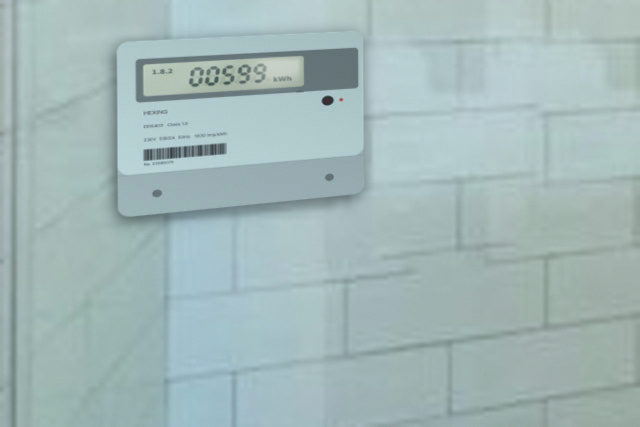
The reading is 599,kWh
